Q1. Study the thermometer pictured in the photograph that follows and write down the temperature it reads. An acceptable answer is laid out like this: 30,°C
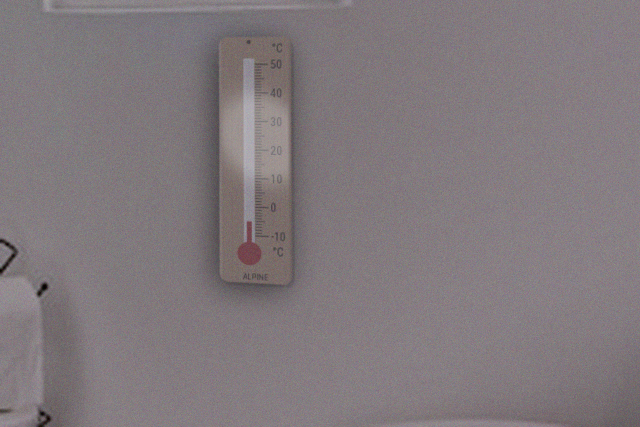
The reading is -5,°C
